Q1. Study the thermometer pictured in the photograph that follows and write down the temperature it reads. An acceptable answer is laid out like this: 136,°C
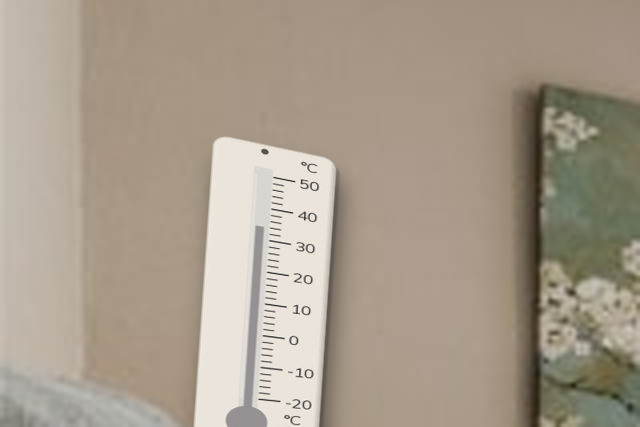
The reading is 34,°C
